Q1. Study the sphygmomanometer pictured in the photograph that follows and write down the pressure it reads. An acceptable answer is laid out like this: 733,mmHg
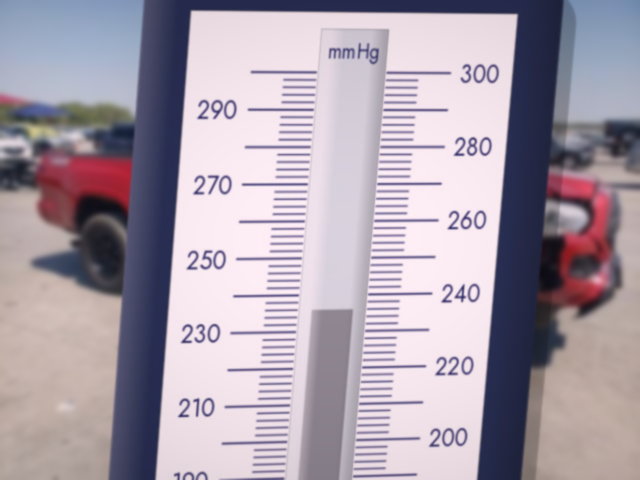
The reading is 236,mmHg
